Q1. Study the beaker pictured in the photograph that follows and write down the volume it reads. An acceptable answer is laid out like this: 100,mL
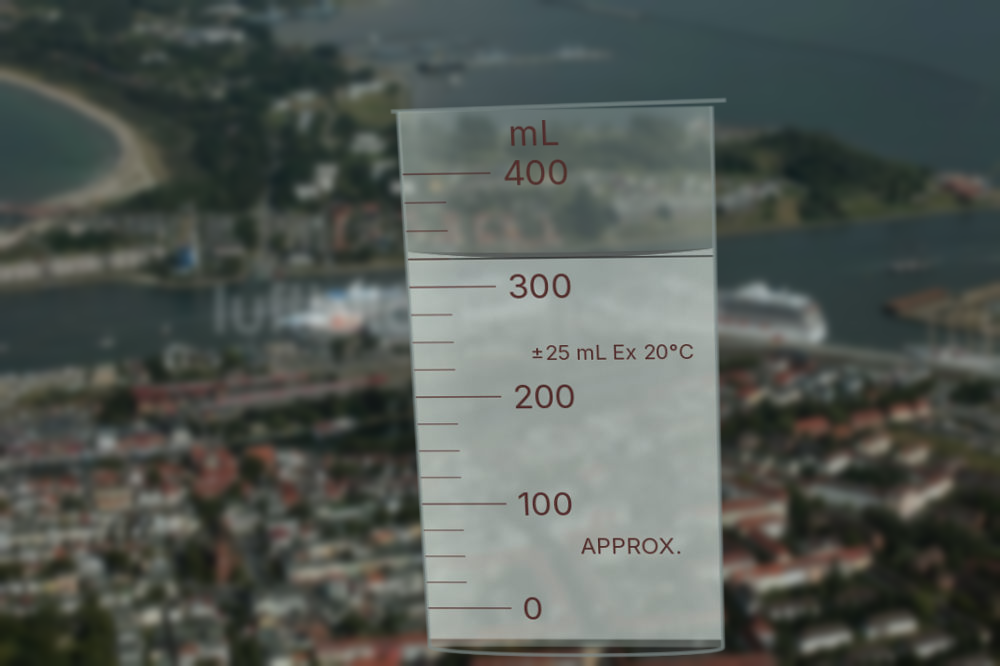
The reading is 325,mL
